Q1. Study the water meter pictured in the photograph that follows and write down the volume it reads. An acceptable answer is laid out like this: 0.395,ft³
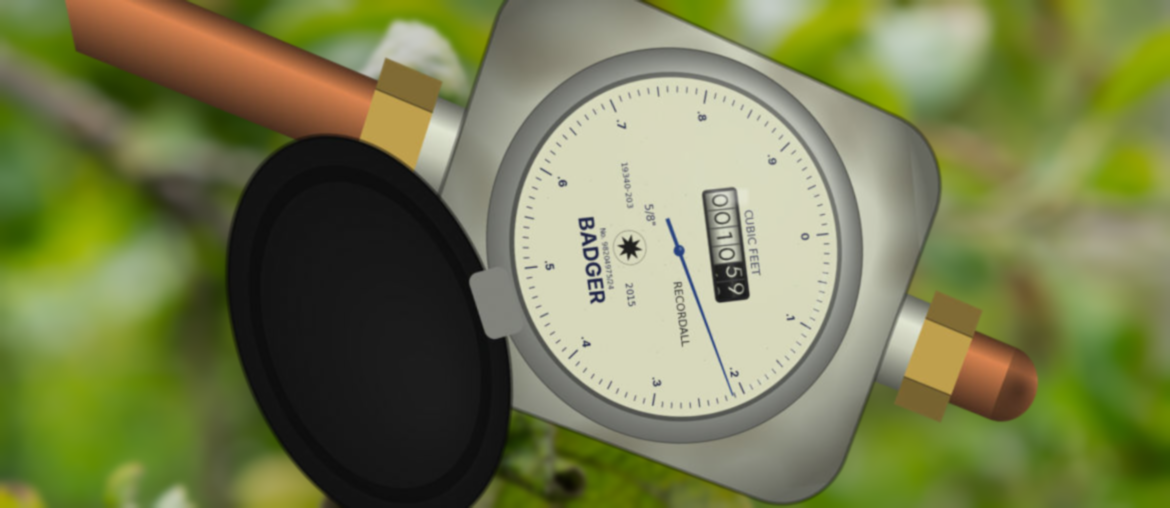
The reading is 1059.21,ft³
